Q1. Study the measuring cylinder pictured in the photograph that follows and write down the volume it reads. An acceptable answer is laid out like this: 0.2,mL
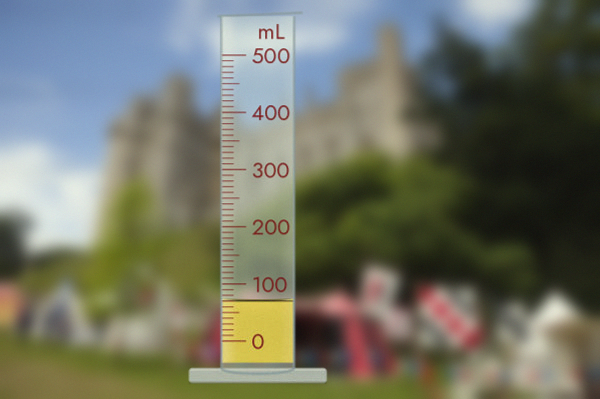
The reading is 70,mL
